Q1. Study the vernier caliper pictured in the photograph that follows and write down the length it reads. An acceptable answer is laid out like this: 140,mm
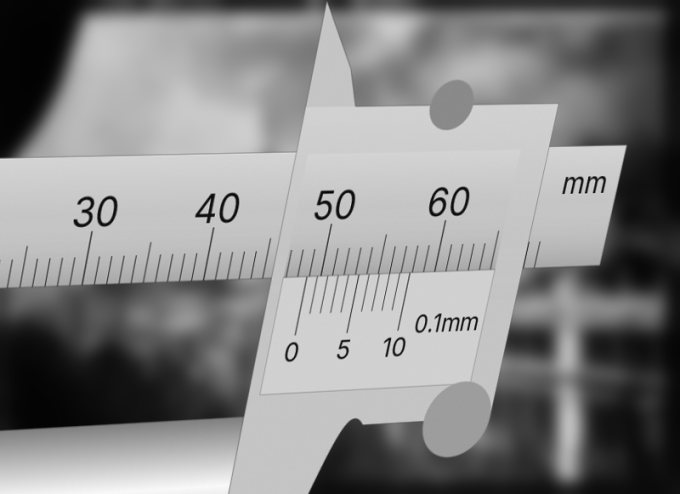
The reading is 48.8,mm
